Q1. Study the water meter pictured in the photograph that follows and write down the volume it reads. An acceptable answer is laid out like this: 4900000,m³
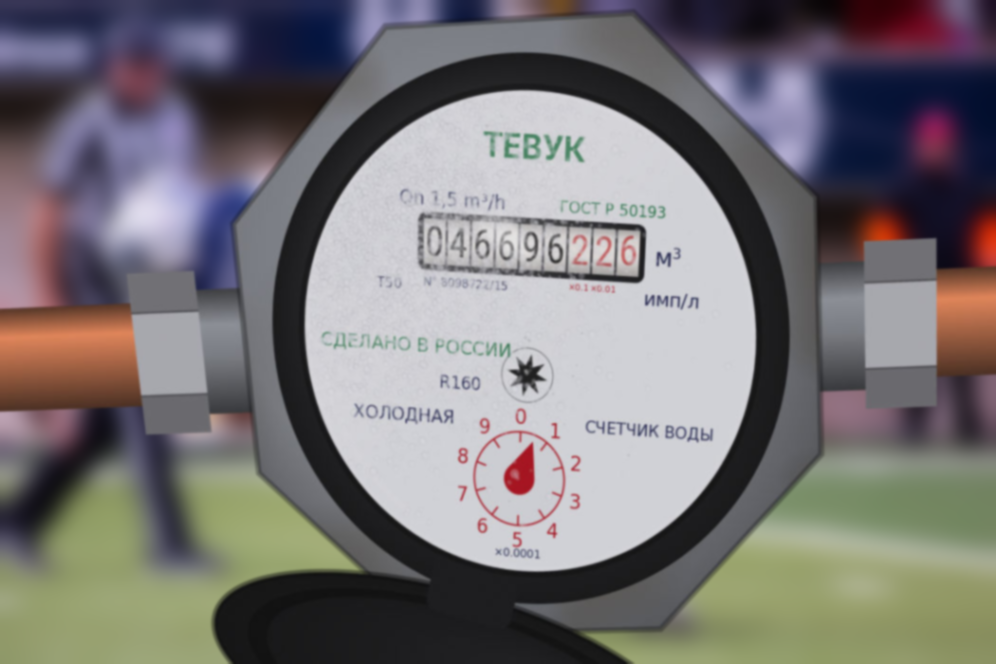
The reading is 46696.2260,m³
